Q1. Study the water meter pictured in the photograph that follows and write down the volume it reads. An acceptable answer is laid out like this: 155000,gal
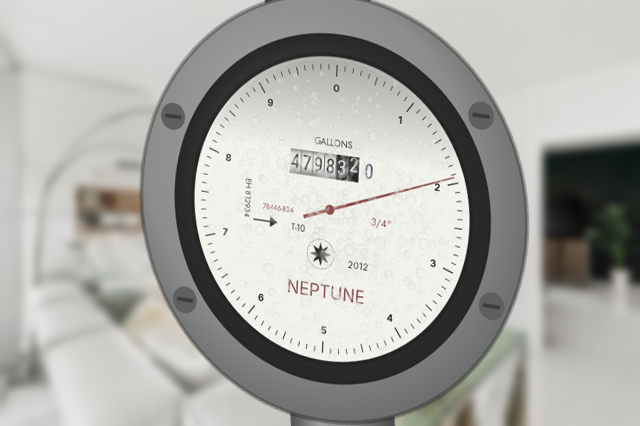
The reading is 4798321.9,gal
